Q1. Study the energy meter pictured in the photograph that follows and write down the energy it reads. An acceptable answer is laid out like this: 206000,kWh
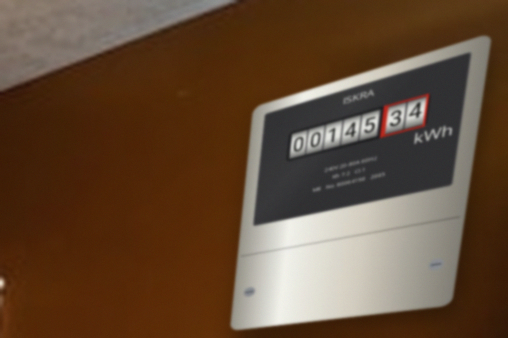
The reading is 145.34,kWh
